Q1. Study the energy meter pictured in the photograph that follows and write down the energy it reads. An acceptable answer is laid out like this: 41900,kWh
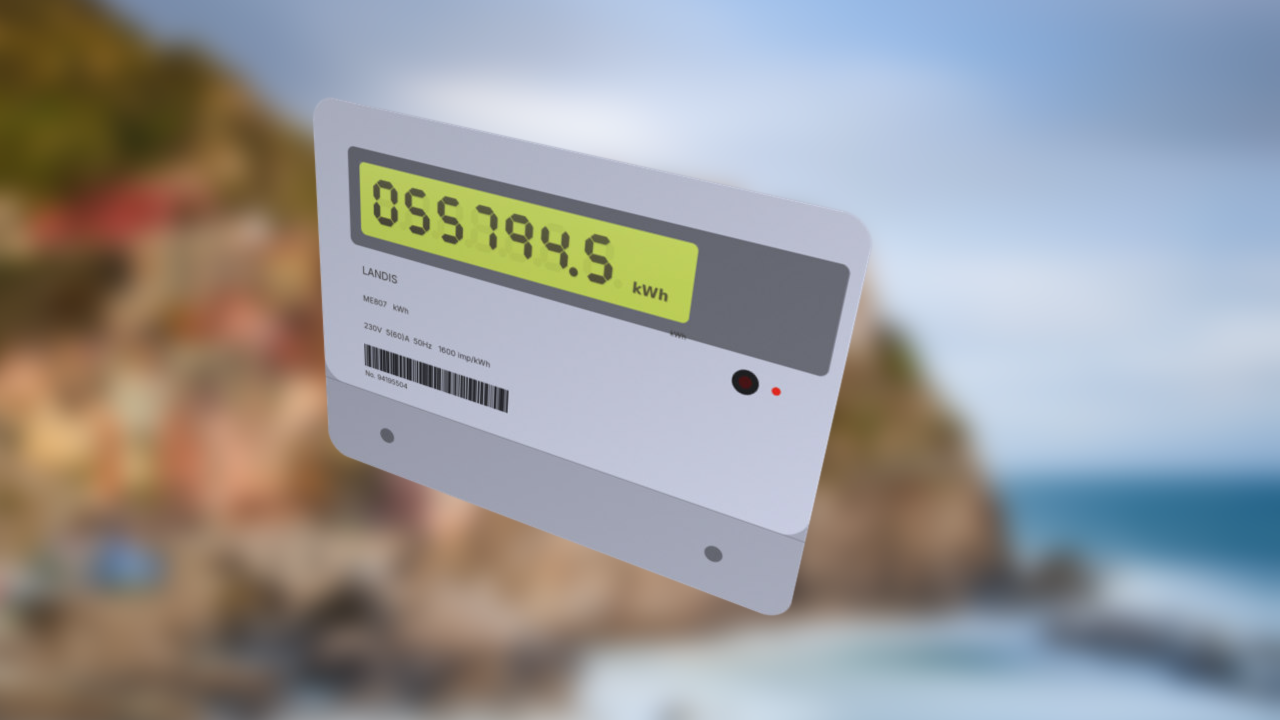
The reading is 55794.5,kWh
